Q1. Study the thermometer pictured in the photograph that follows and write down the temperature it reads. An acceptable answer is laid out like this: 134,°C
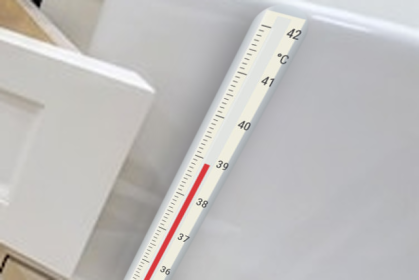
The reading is 38.9,°C
